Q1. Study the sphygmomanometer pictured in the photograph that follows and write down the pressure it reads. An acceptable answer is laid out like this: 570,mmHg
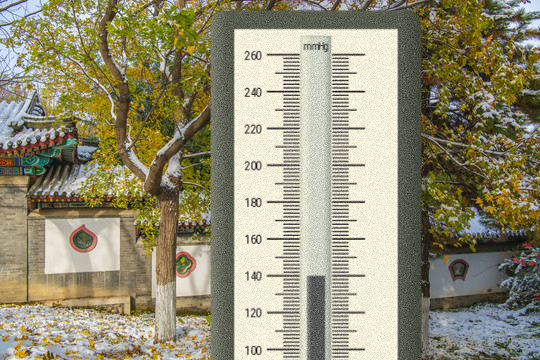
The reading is 140,mmHg
